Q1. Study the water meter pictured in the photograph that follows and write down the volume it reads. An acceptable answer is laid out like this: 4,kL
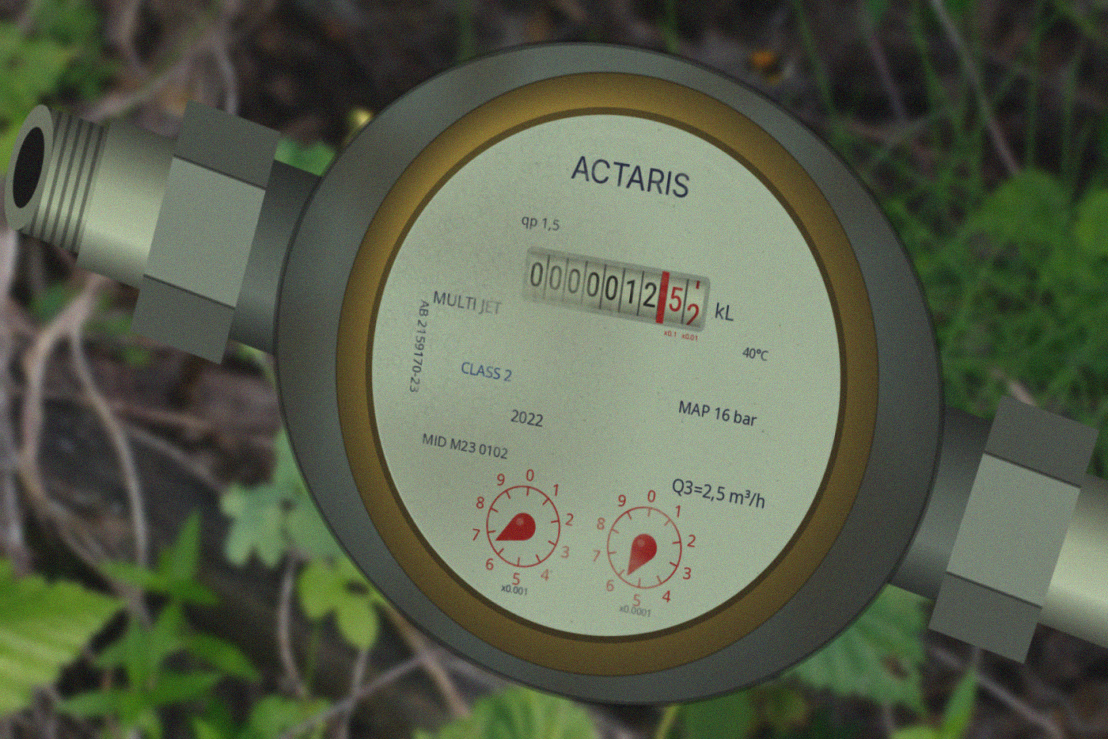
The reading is 12.5165,kL
